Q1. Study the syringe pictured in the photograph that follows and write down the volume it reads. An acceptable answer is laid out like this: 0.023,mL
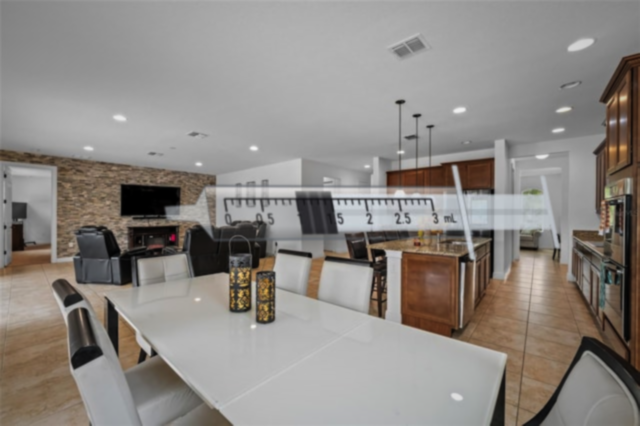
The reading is 1,mL
